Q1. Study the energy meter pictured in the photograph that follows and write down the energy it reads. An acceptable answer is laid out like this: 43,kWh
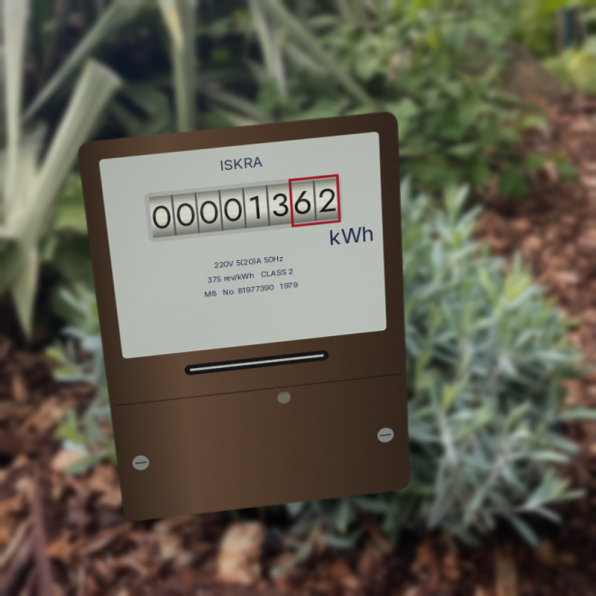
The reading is 13.62,kWh
